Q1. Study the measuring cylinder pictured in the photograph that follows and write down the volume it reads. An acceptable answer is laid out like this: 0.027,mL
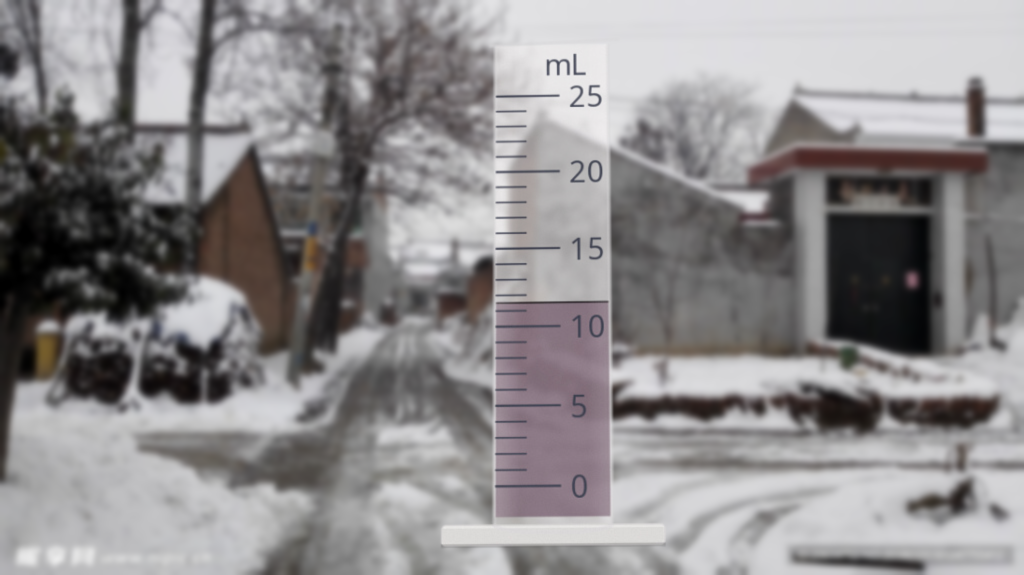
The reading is 11.5,mL
